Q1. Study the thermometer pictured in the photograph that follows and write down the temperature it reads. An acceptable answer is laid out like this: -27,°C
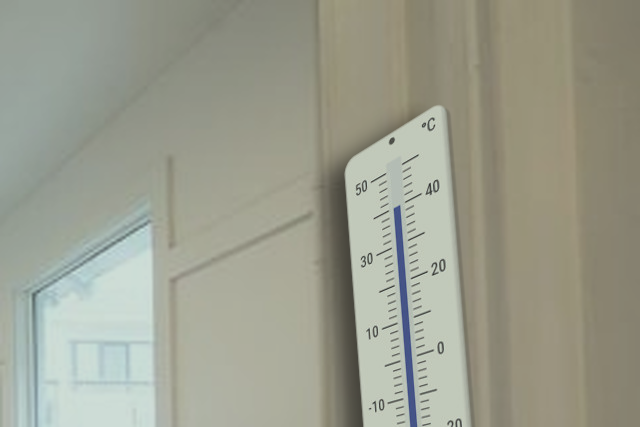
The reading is 40,°C
